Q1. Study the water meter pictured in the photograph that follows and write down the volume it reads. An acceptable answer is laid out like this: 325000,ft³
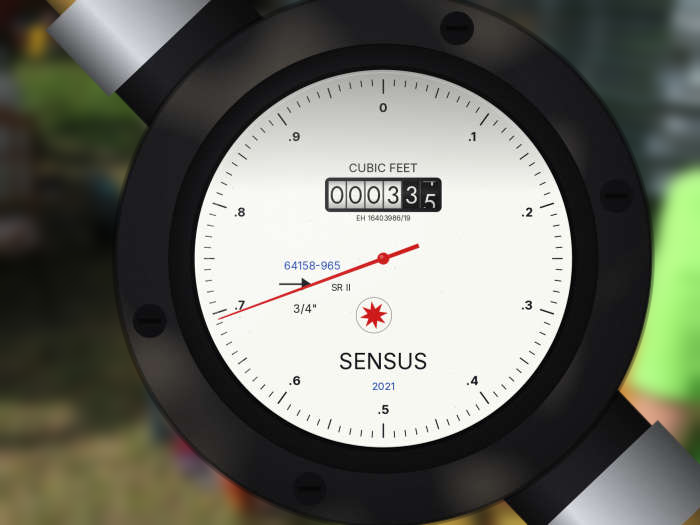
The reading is 334.69,ft³
